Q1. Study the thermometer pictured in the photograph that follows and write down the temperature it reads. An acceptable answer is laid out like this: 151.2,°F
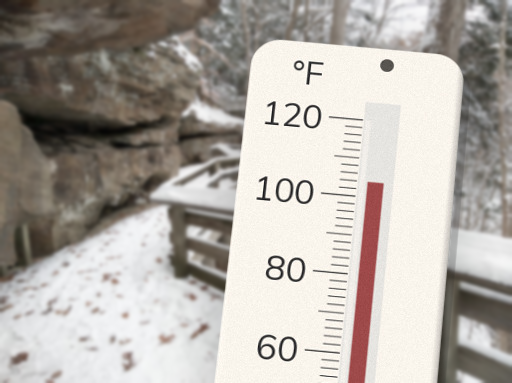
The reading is 104,°F
